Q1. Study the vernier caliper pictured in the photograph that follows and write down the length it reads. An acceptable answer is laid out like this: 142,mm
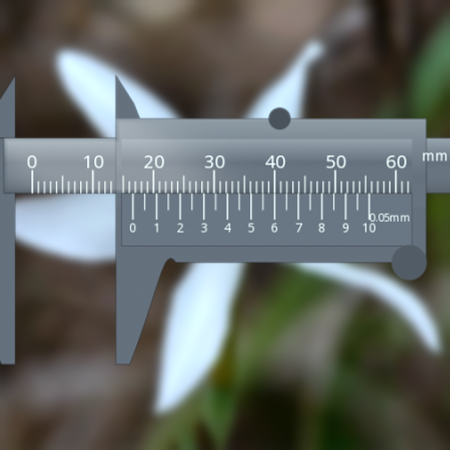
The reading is 16.6,mm
